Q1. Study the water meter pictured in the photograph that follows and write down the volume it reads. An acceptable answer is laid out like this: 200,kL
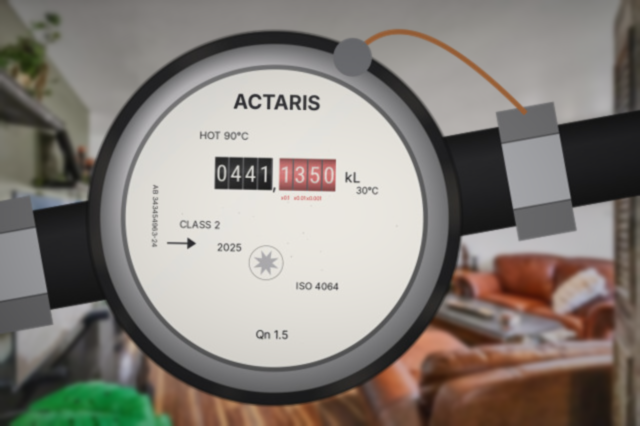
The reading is 441.1350,kL
